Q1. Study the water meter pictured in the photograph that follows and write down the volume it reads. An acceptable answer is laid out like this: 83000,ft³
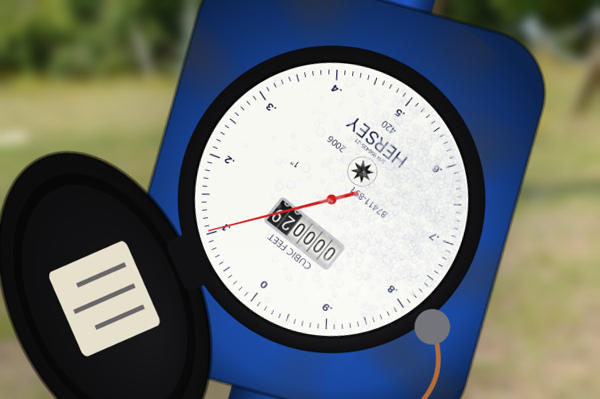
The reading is 29.10,ft³
